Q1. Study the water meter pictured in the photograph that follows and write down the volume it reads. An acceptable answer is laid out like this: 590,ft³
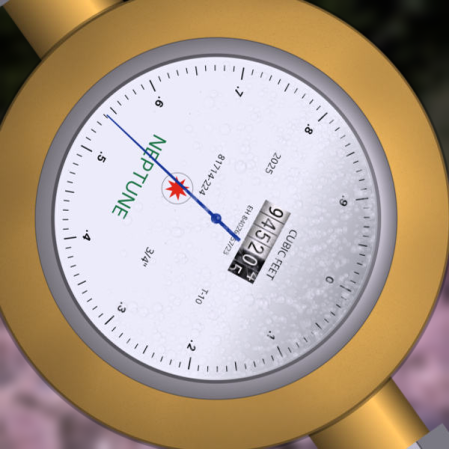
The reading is 945204.54,ft³
